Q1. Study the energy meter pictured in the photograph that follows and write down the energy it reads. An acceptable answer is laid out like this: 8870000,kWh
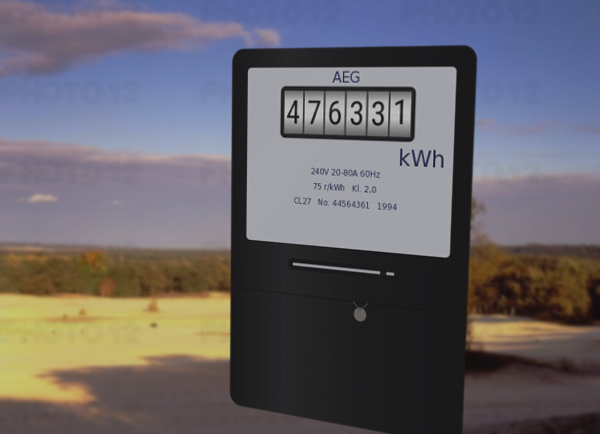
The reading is 476331,kWh
